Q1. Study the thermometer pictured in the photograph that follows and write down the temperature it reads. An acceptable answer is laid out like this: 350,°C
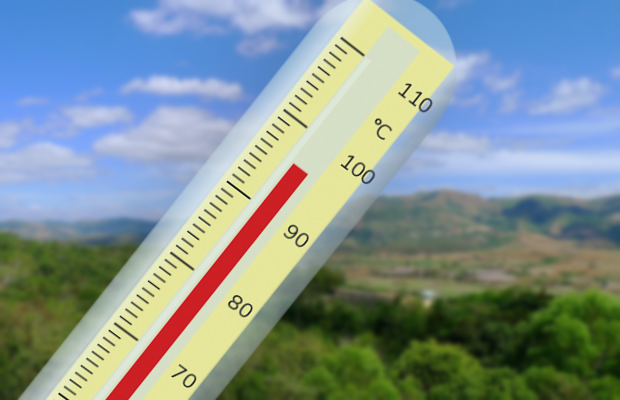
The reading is 96,°C
